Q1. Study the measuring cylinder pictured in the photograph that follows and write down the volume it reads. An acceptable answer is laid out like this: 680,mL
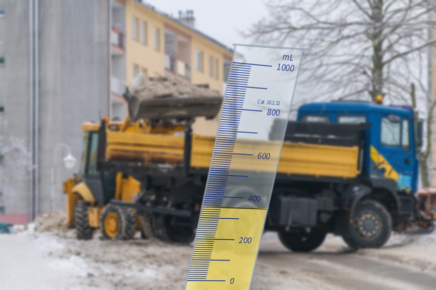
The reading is 350,mL
